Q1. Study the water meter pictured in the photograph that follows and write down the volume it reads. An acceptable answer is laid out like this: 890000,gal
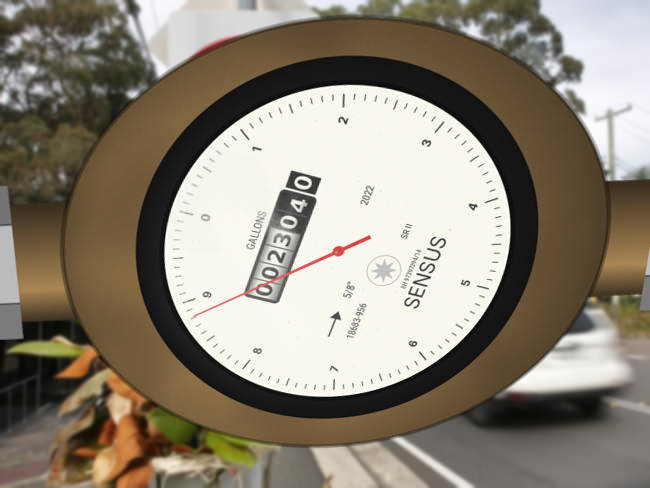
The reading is 23038.8,gal
